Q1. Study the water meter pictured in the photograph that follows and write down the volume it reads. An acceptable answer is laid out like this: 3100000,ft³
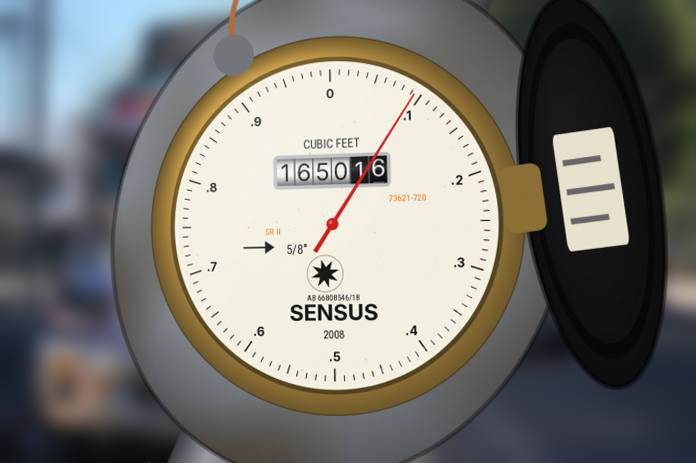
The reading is 165016.09,ft³
